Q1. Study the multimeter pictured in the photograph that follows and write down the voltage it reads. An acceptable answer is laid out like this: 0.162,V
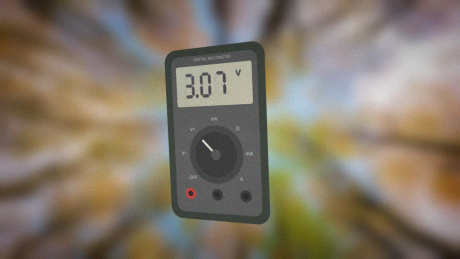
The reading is 3.07,V
